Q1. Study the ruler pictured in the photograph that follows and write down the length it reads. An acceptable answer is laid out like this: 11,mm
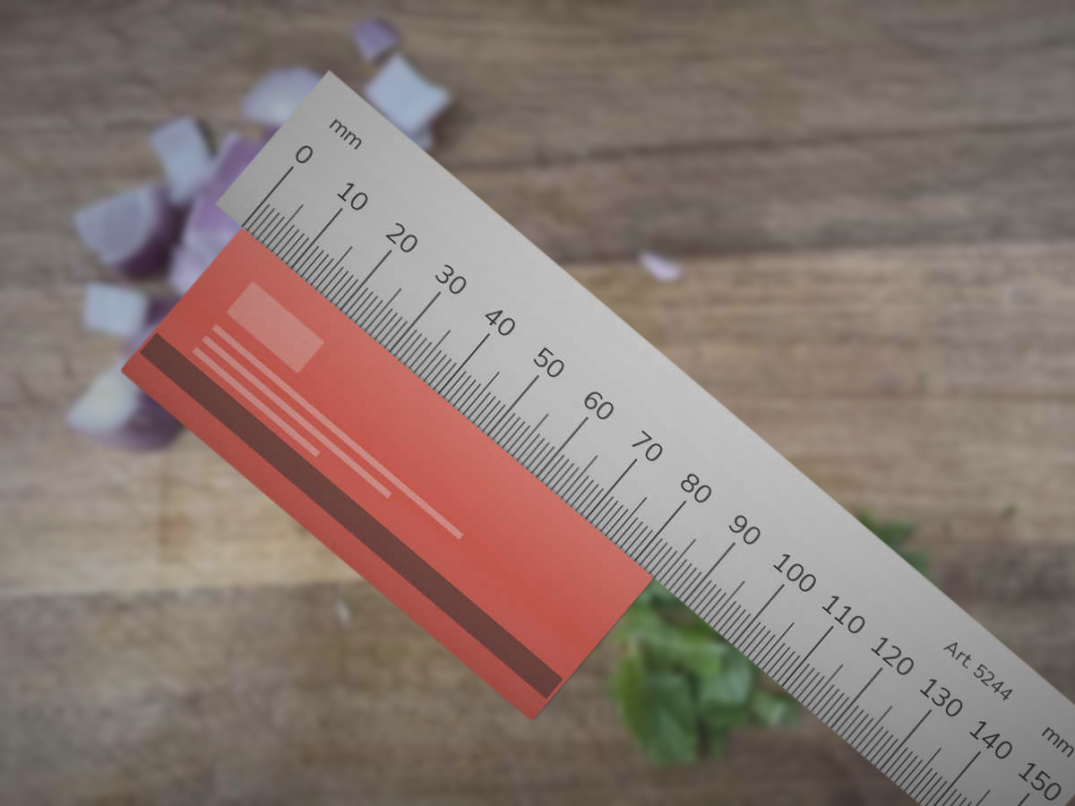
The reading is 84,mm
